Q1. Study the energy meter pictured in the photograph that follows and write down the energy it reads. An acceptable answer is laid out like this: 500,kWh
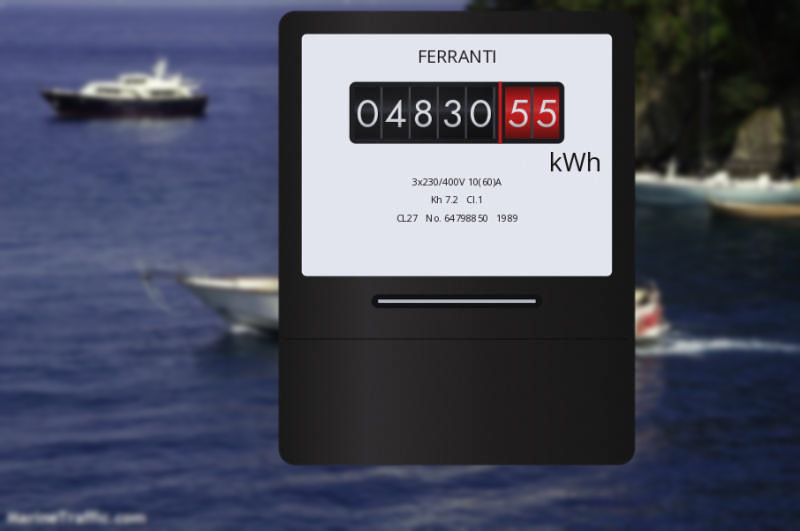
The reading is 4830.55,kWh
